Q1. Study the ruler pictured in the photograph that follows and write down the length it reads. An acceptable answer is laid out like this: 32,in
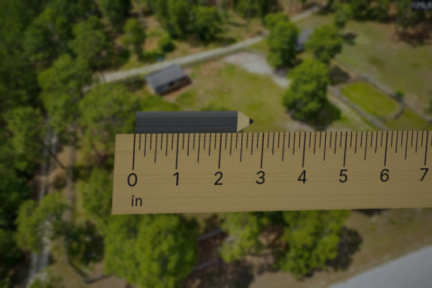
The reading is 2.75,in
